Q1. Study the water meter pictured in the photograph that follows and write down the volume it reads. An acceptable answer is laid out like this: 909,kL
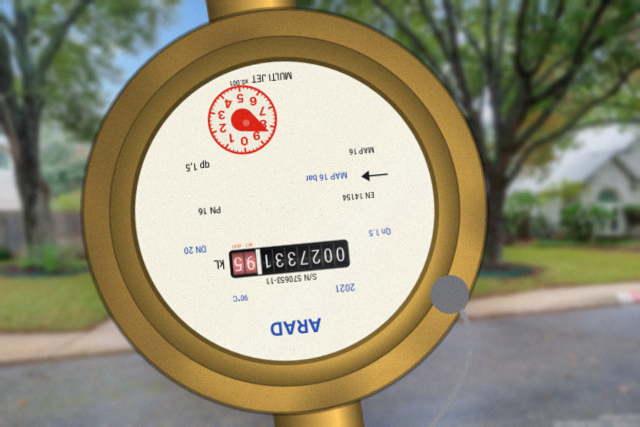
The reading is 27331.958,kL
